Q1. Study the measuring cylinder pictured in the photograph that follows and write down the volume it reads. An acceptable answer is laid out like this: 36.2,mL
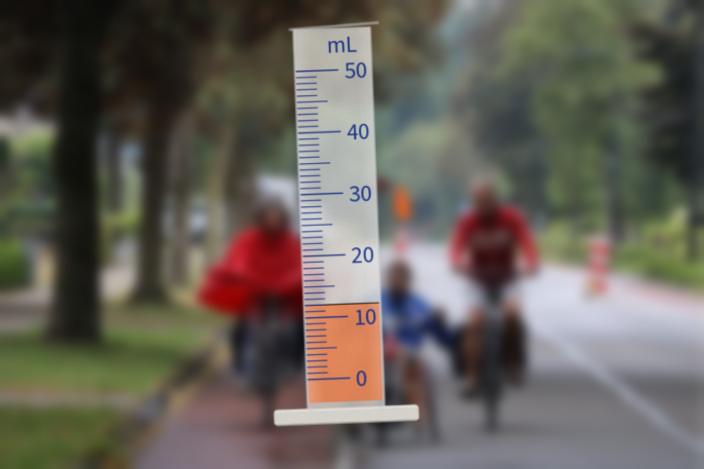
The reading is 12,mL
